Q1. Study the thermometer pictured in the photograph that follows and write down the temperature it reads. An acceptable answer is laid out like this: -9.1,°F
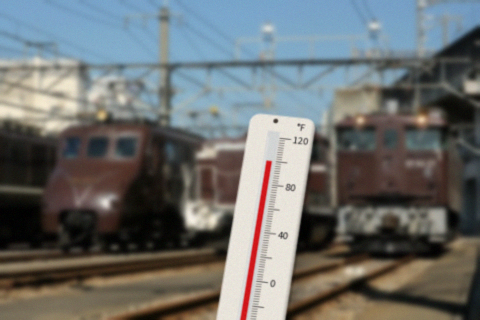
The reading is 100,°F
